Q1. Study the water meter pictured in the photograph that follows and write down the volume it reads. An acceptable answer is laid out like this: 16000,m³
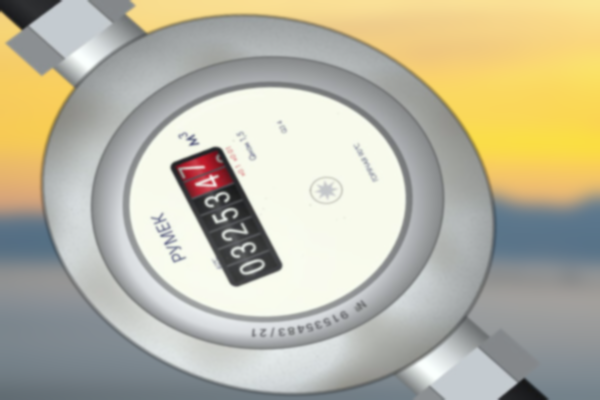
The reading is 3253.47,m³
